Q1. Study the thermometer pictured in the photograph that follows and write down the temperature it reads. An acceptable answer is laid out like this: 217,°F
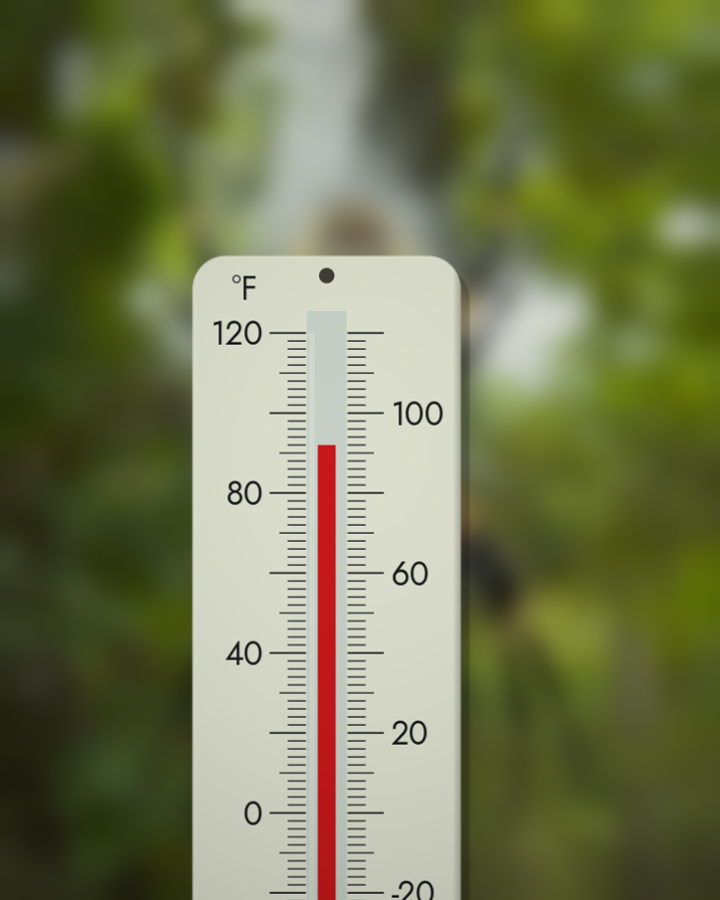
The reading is 92,°F
